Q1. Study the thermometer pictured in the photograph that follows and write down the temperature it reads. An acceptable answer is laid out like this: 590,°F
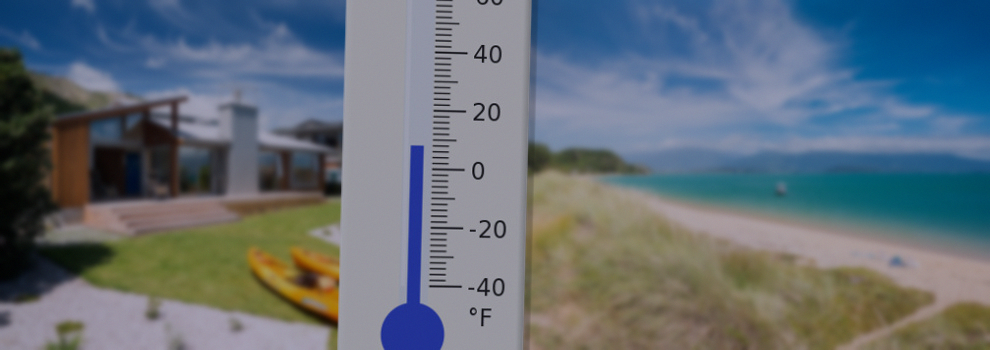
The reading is 8,°F
